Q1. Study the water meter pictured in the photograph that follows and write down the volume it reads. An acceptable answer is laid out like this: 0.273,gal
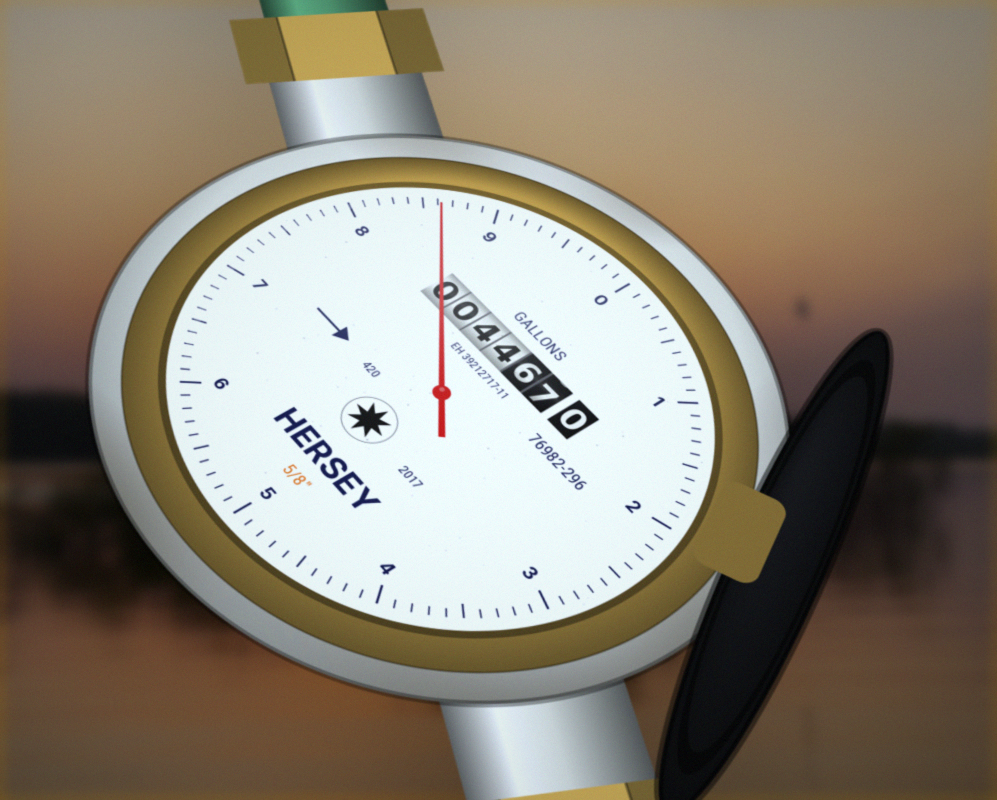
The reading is 44668.6,gal
